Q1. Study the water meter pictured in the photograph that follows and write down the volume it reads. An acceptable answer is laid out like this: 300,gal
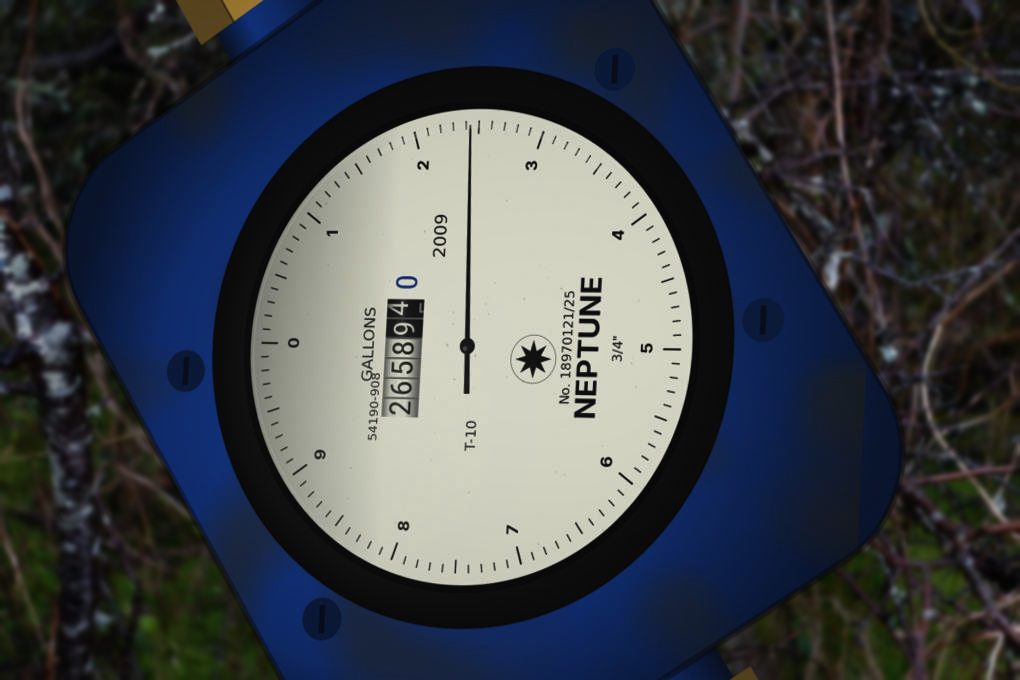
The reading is 2658942.4,gal
